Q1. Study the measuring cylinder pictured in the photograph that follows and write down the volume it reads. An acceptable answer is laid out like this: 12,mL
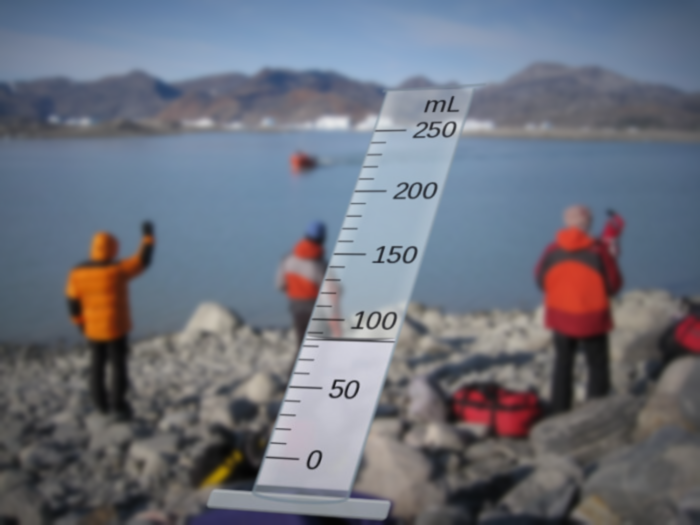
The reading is 85,mL
